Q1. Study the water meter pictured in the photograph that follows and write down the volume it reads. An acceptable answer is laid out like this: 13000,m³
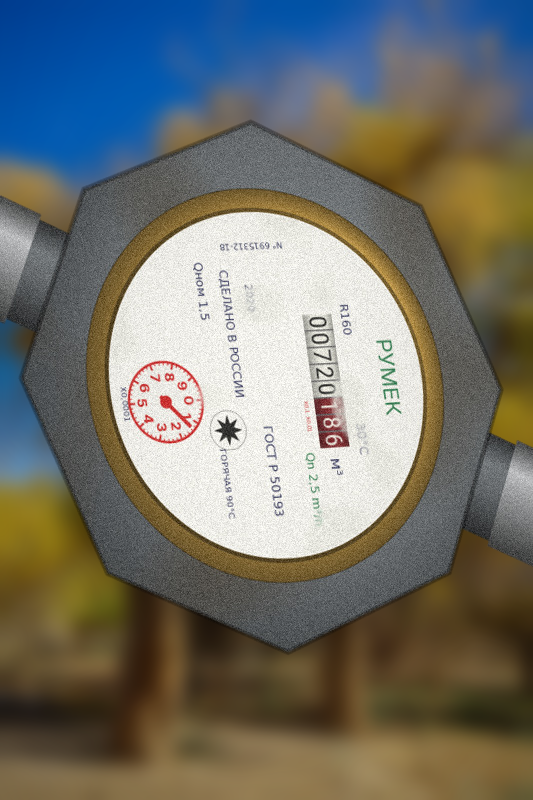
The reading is 720.1861,m³
